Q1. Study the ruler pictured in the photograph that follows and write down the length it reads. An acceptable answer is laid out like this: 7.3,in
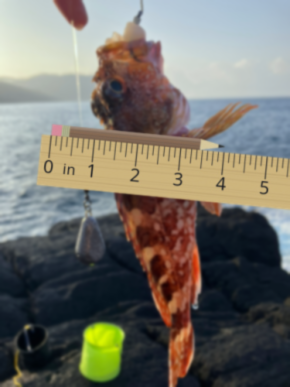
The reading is 4,in
